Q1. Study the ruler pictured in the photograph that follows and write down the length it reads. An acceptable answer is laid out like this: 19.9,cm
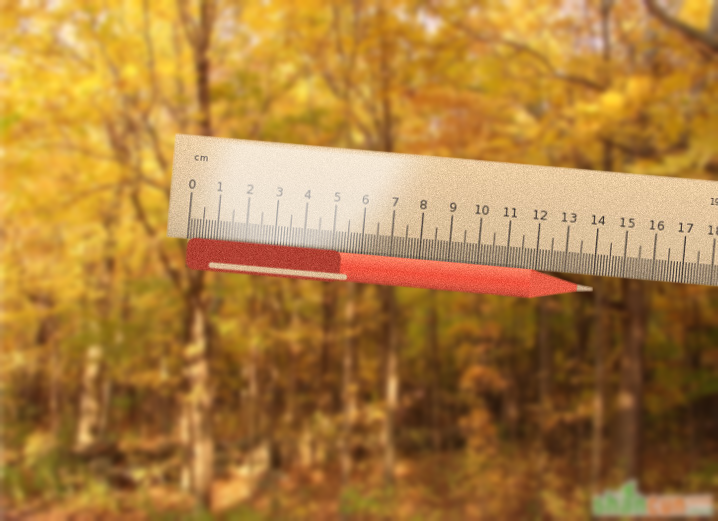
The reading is 14,cm
